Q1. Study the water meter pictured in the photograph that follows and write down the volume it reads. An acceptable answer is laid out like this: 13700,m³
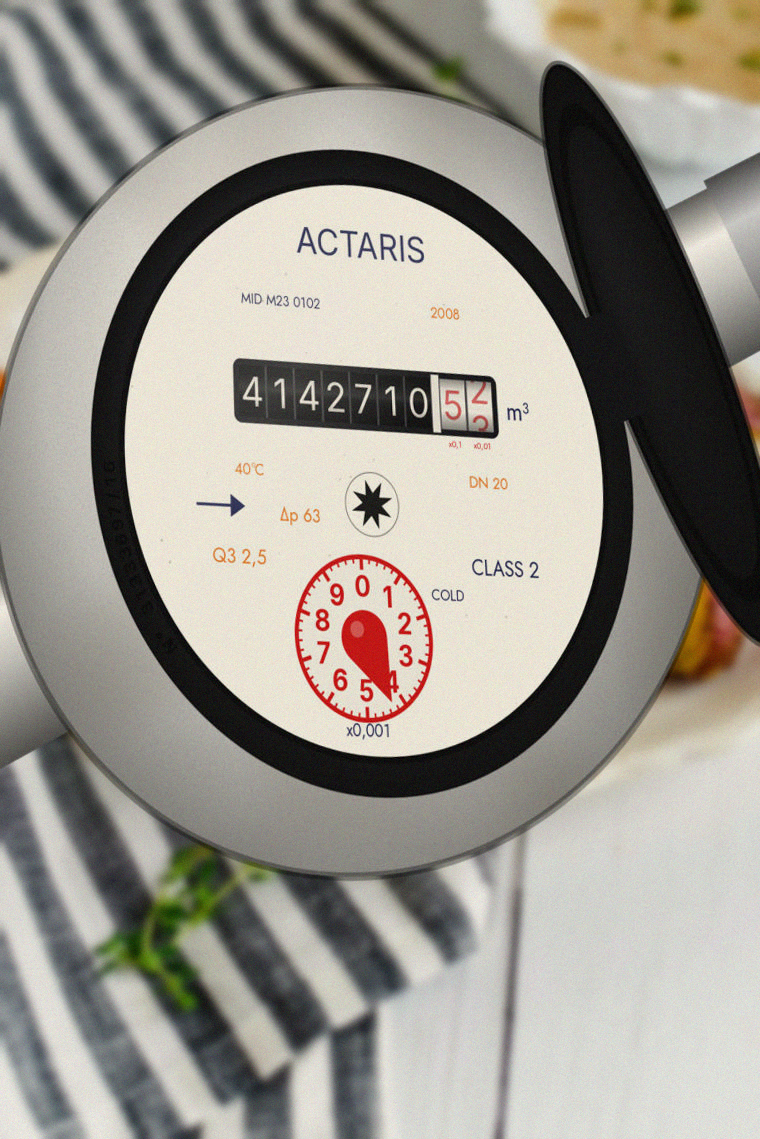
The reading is 4142710.524,m³
